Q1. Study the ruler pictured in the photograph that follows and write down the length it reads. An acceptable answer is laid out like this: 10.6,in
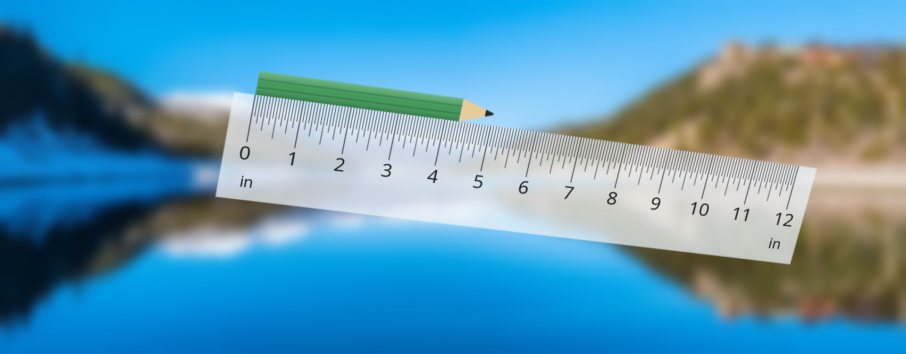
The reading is 5,in
